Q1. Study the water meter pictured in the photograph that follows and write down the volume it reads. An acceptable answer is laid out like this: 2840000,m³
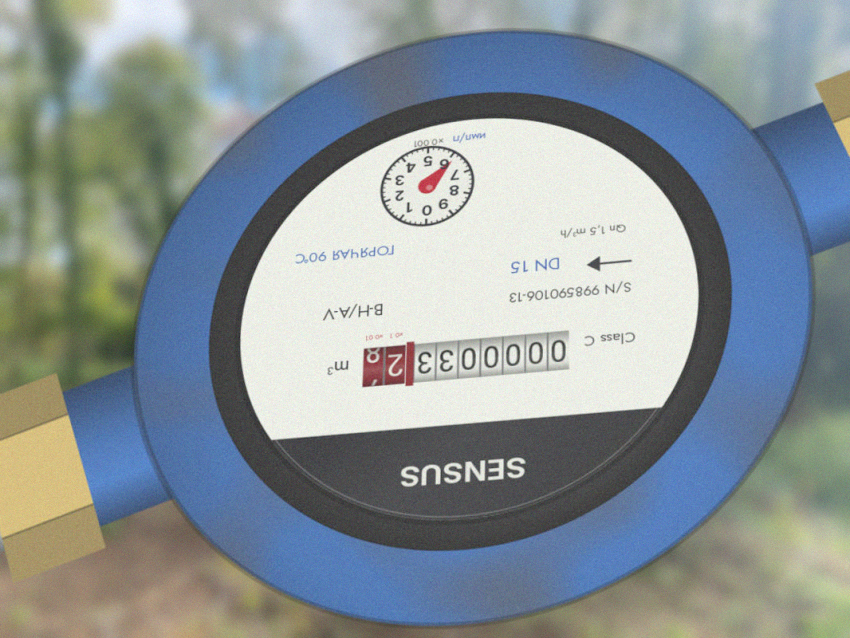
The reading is 33.276,m³
